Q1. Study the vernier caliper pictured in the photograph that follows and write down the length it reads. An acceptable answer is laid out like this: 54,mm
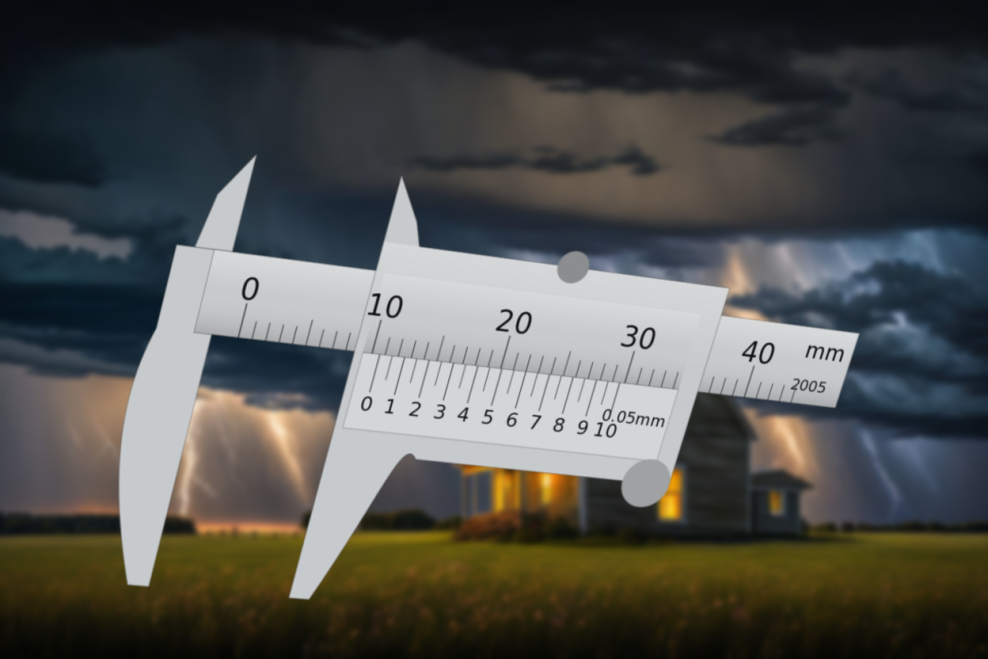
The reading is 10.6,mm
